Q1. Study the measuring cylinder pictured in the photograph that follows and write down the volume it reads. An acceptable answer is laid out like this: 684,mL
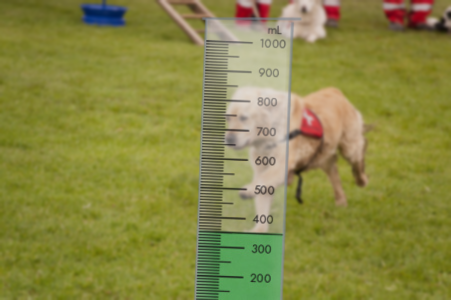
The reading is 350,mL
